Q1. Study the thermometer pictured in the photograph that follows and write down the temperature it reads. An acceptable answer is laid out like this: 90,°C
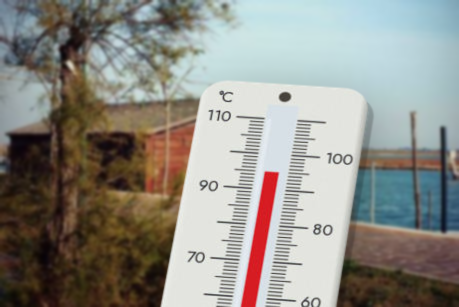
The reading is 95,°C
